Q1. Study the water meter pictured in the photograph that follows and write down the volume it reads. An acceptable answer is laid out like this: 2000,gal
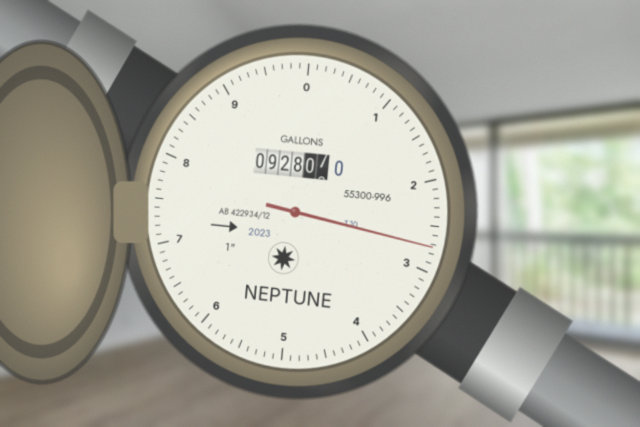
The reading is 928072.7,gal
